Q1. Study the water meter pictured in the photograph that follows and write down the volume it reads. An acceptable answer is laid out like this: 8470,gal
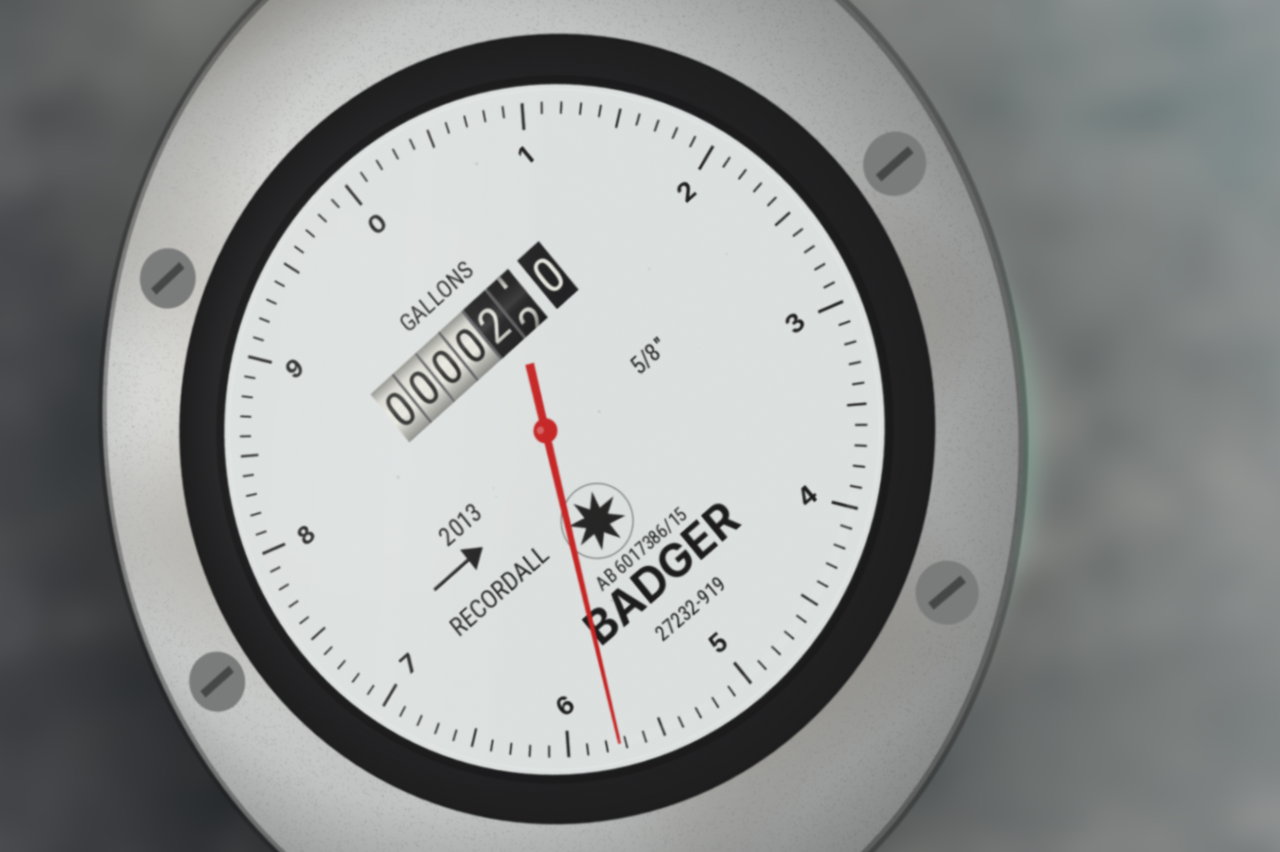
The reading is 215.7,gal
